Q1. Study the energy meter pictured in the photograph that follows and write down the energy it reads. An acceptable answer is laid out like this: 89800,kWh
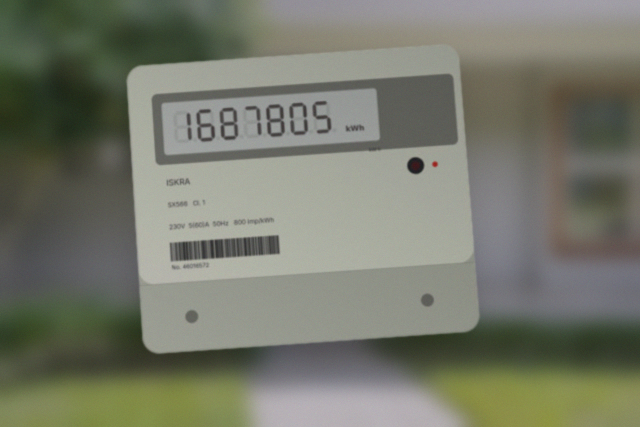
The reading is 1687805,kWh
